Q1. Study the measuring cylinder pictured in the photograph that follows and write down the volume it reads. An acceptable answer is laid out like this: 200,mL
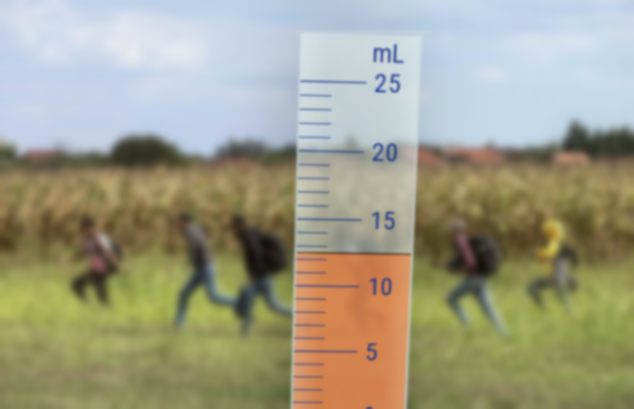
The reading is 12.5,mL
